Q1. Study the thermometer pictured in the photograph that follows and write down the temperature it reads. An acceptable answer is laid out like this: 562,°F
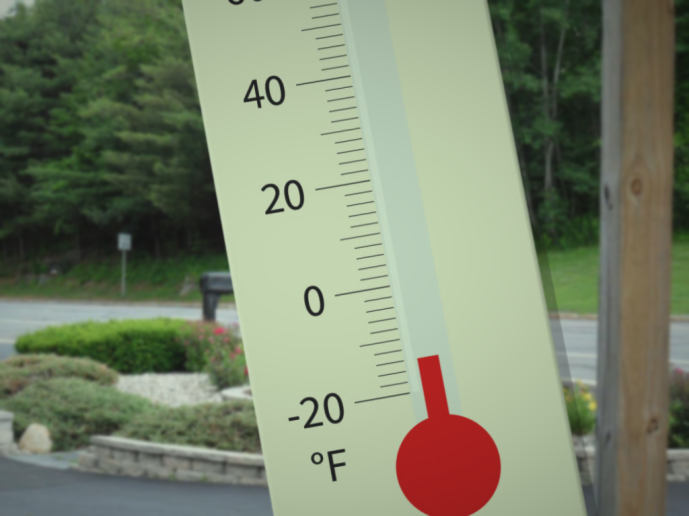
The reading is -14,°F
